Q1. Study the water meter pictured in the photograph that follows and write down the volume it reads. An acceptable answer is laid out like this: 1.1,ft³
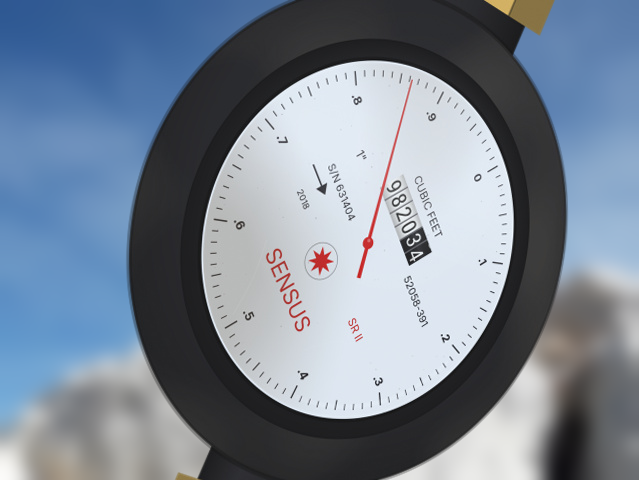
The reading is 982033.86,ft³
